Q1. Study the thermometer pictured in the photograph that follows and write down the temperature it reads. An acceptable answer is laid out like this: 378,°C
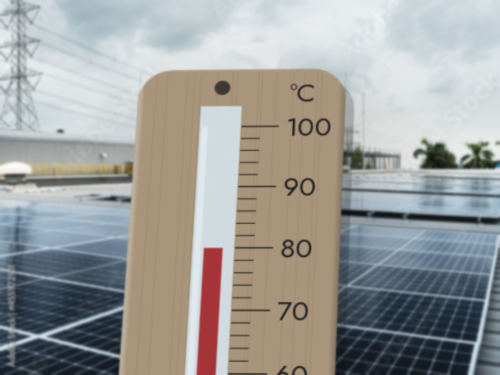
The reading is 80,°C
